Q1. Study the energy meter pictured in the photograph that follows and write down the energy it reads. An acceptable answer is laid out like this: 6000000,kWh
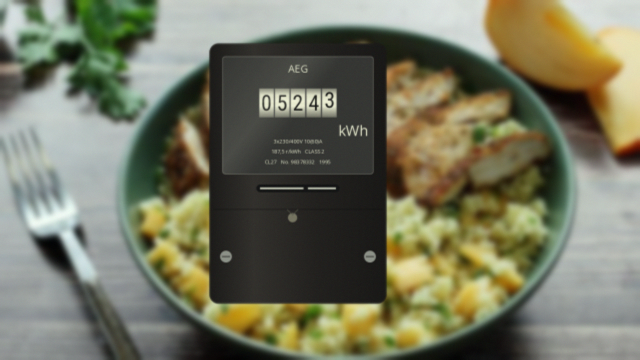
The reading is 5243,kWh
